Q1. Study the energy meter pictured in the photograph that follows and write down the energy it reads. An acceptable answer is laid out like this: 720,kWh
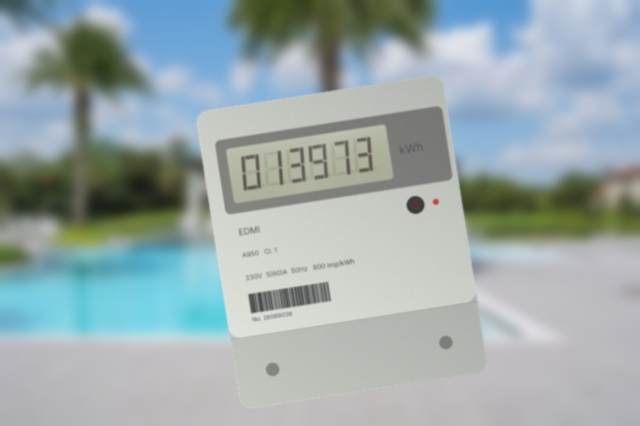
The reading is 13973,kWh
